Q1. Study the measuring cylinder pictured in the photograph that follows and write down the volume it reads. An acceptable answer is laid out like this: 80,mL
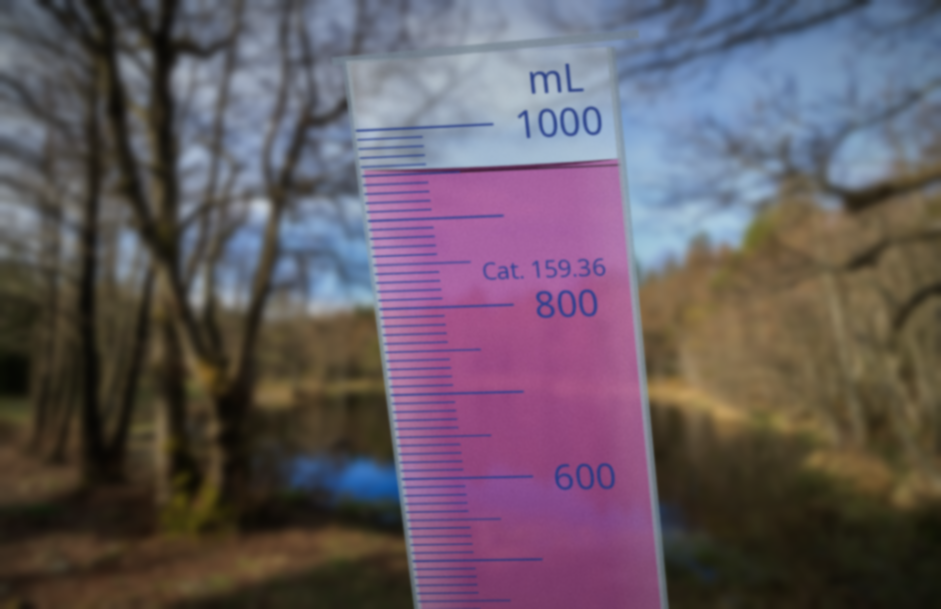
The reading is 950,mL
